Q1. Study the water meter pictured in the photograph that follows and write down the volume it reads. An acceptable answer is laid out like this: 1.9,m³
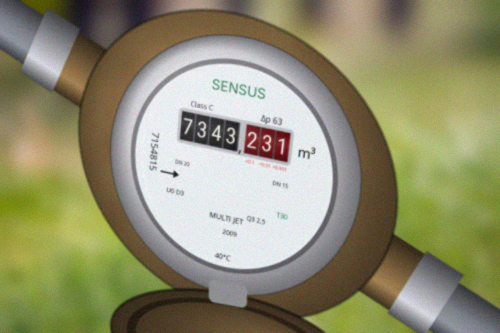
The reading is 7343.231,m³
